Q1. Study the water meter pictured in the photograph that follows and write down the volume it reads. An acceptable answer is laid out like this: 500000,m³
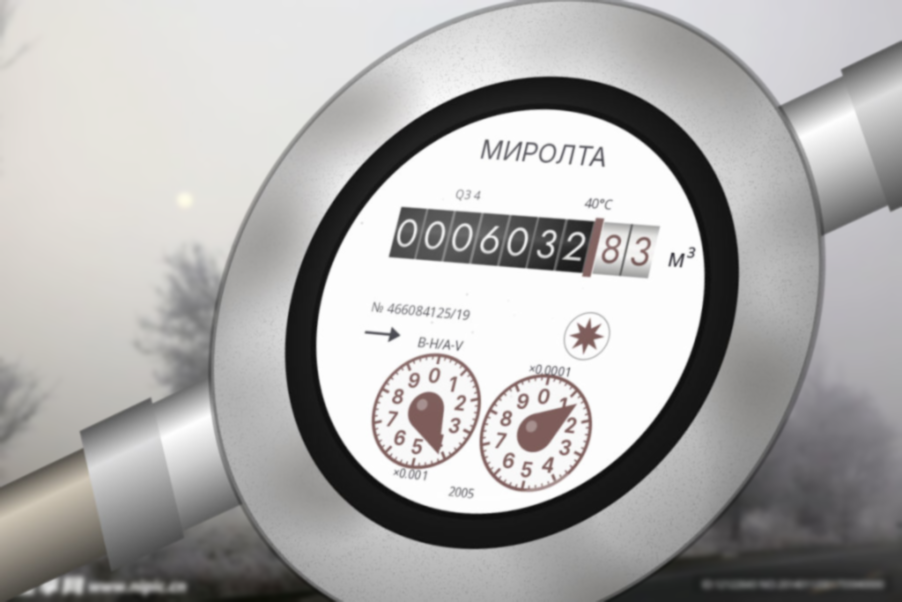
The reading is 6032.8341,m³
